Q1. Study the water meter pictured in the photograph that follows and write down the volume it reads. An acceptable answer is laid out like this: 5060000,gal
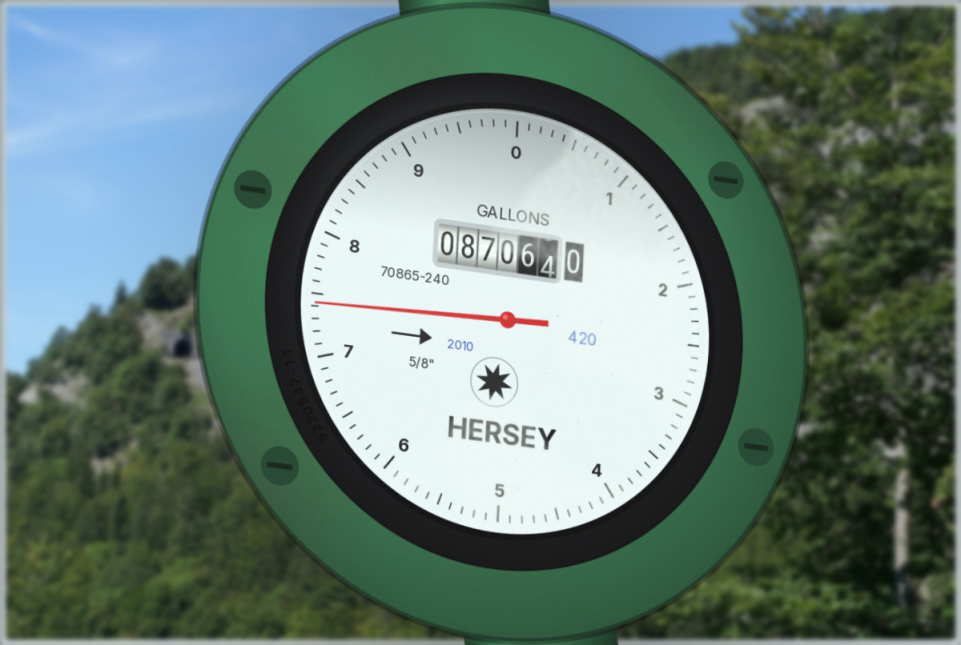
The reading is 870637.4,gal
